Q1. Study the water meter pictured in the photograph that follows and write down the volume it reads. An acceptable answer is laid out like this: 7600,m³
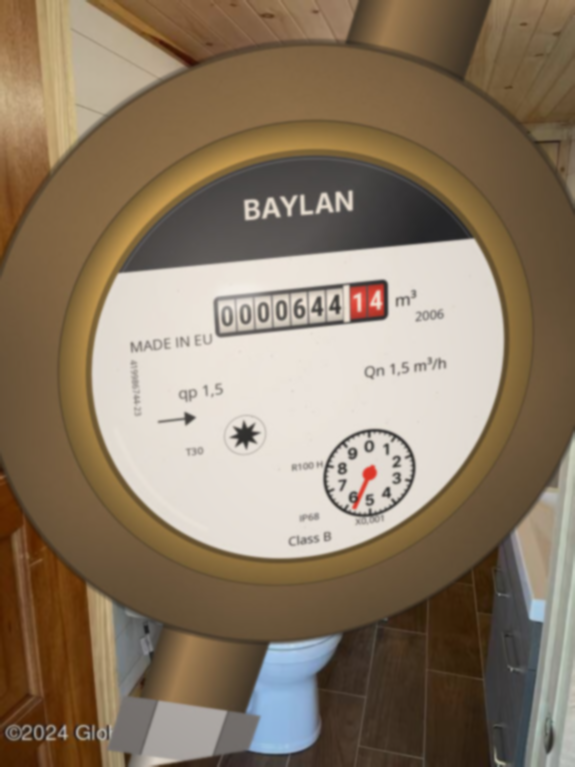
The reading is 644.145,m³
